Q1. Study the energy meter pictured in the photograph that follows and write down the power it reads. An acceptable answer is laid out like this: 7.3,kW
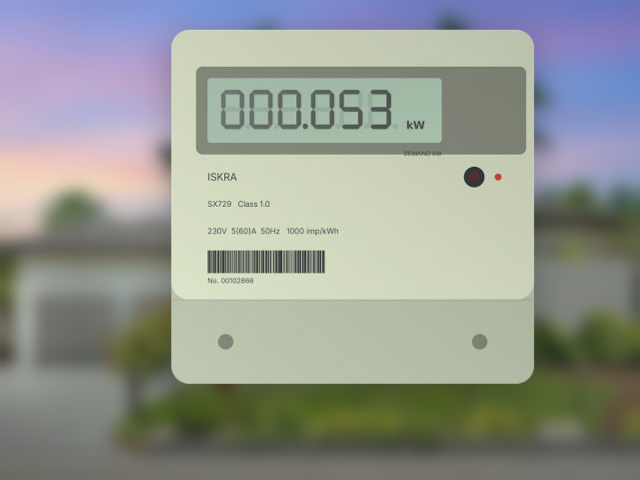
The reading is 0.053,kW
